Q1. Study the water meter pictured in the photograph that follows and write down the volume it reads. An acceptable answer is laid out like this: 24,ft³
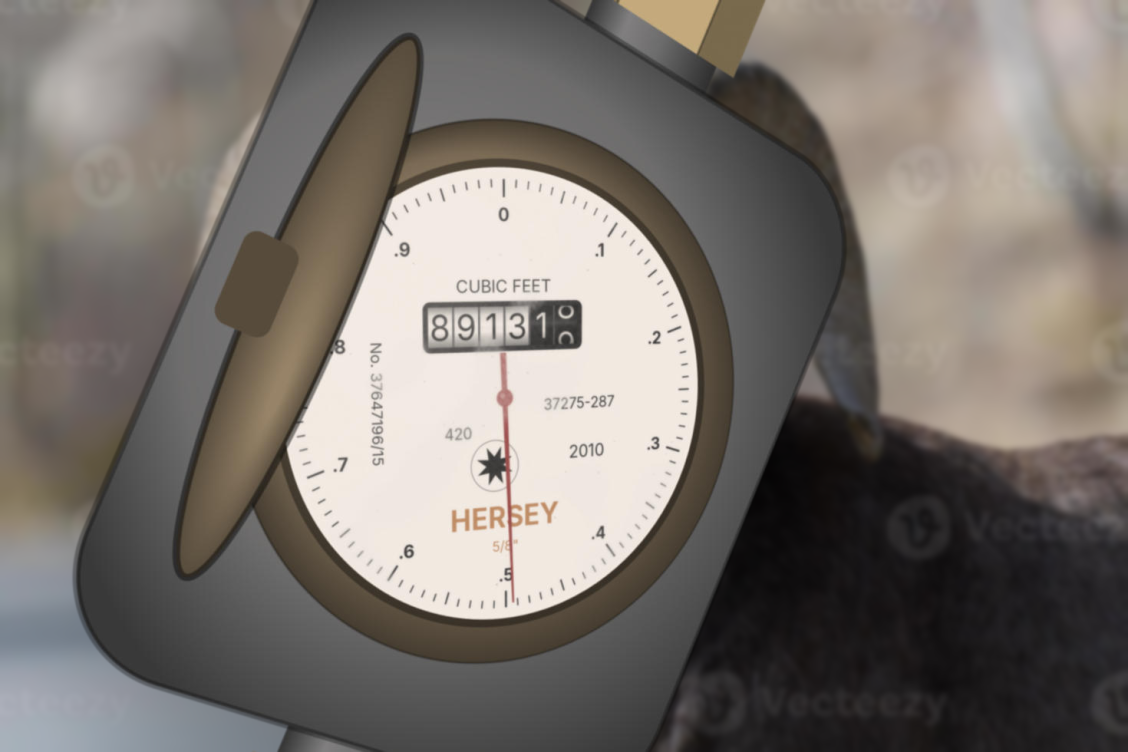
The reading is 891318.49,ft³
